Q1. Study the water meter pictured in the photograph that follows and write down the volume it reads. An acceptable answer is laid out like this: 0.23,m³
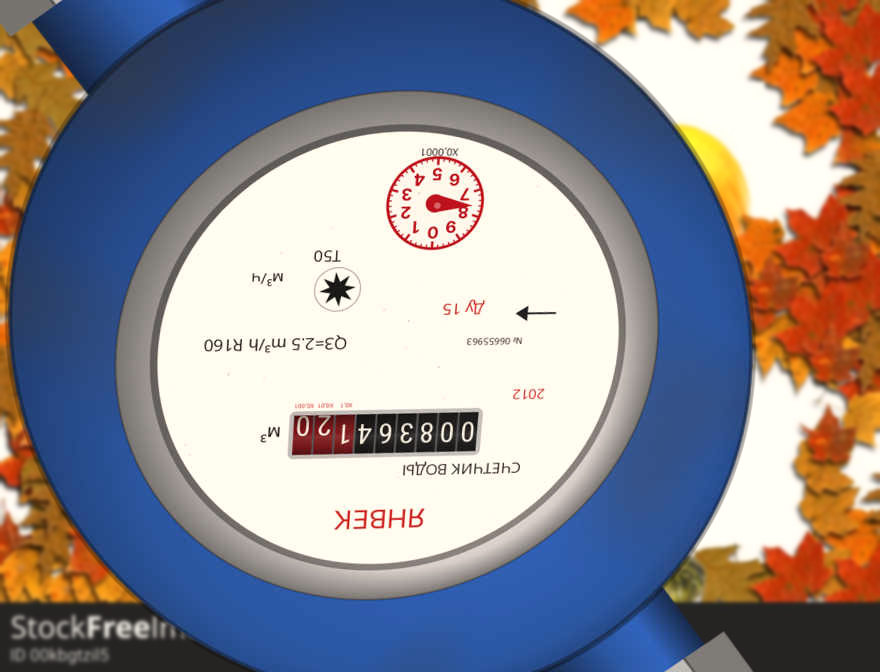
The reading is 8364.1197,m³
